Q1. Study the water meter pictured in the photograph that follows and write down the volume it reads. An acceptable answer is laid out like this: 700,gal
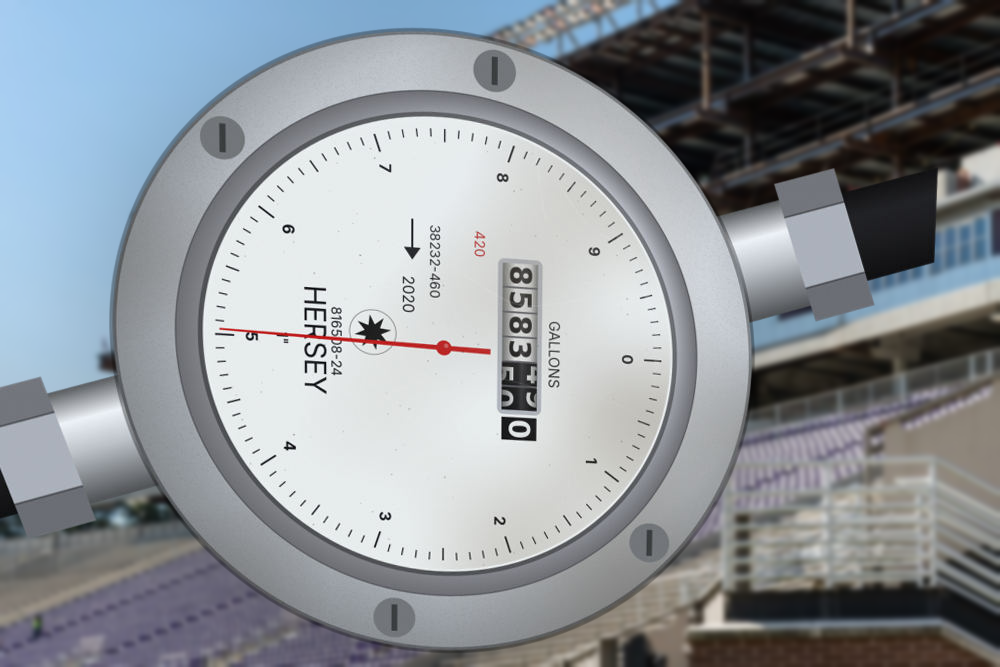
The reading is 8583495.0,gal
